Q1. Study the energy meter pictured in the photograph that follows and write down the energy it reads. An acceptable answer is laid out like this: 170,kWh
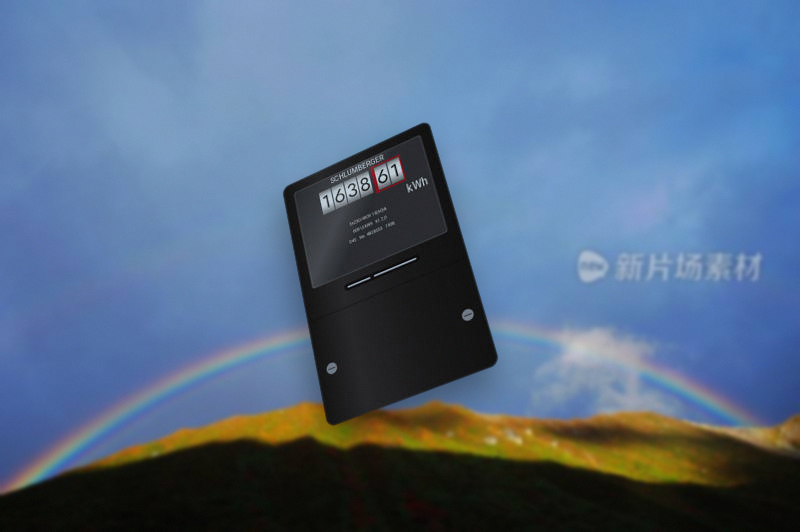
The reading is 1638.61,kWh
